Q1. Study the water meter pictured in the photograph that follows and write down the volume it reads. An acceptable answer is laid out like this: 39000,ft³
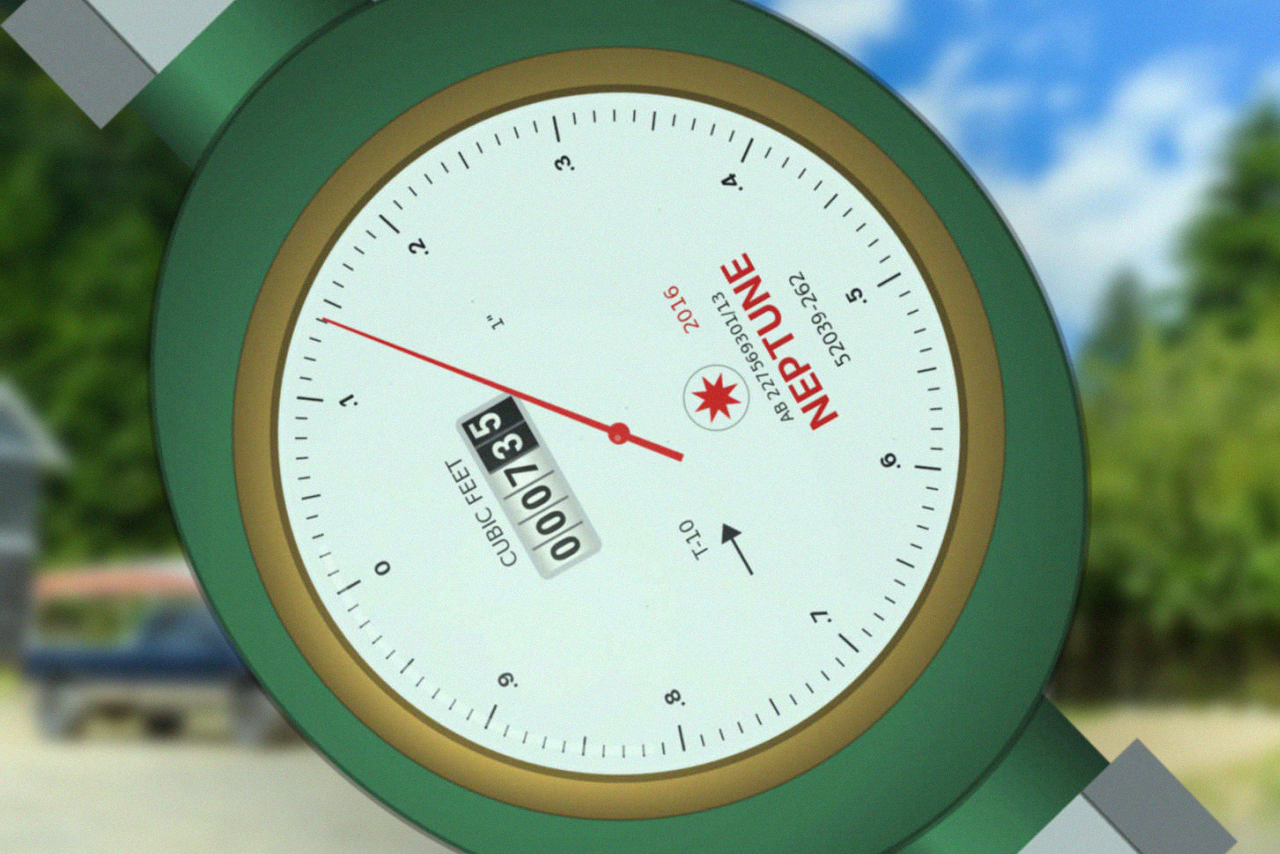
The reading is 735.14,ft³
